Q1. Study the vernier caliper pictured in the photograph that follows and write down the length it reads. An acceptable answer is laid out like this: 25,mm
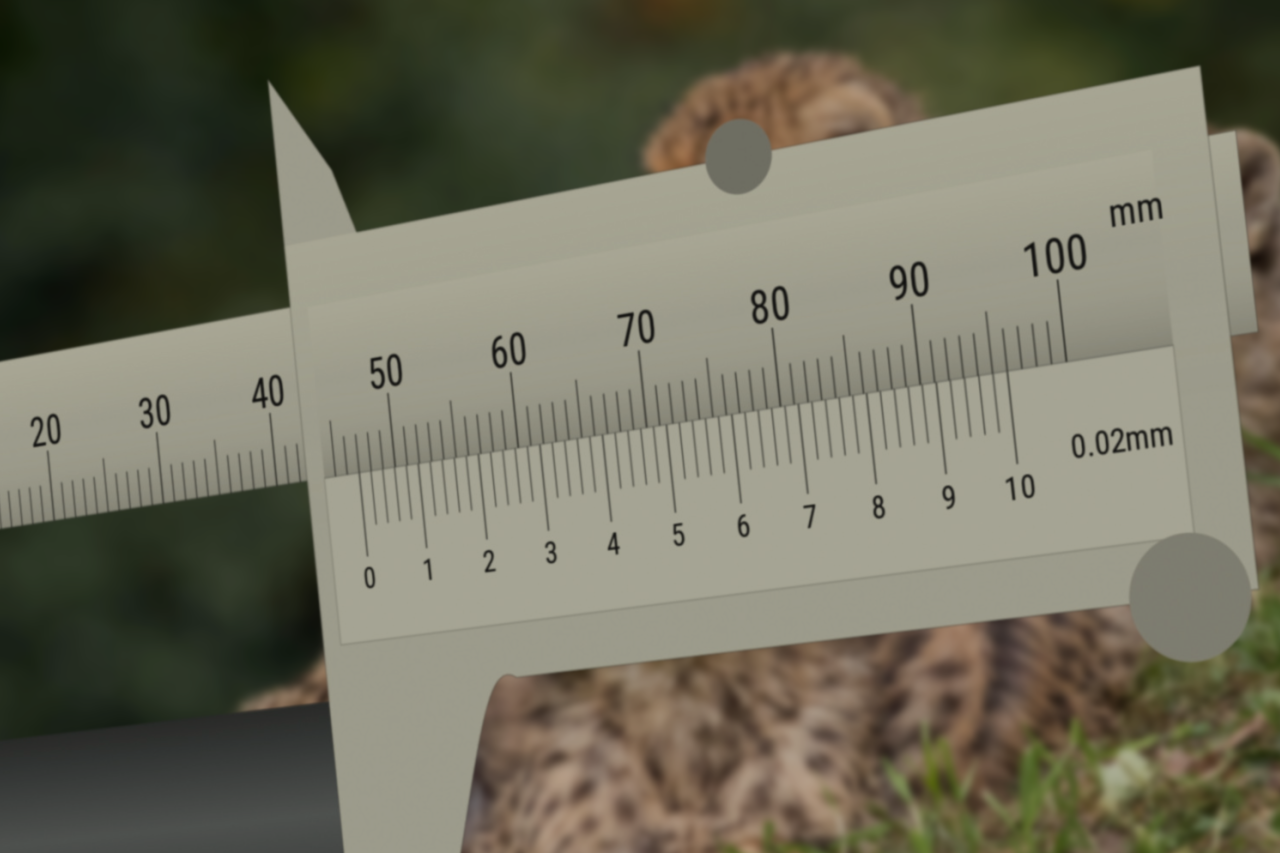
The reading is 47.0,mm
